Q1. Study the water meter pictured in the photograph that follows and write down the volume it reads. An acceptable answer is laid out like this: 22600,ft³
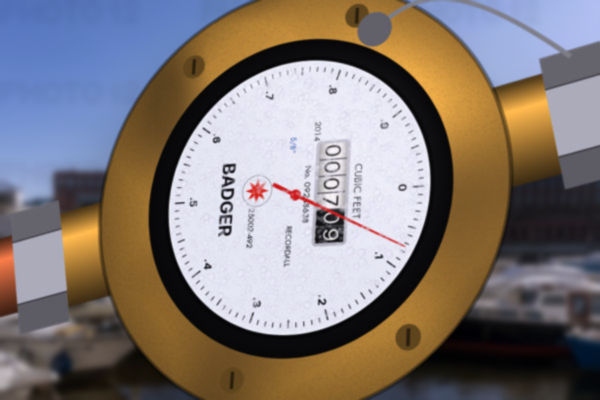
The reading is 709.07,ft³
